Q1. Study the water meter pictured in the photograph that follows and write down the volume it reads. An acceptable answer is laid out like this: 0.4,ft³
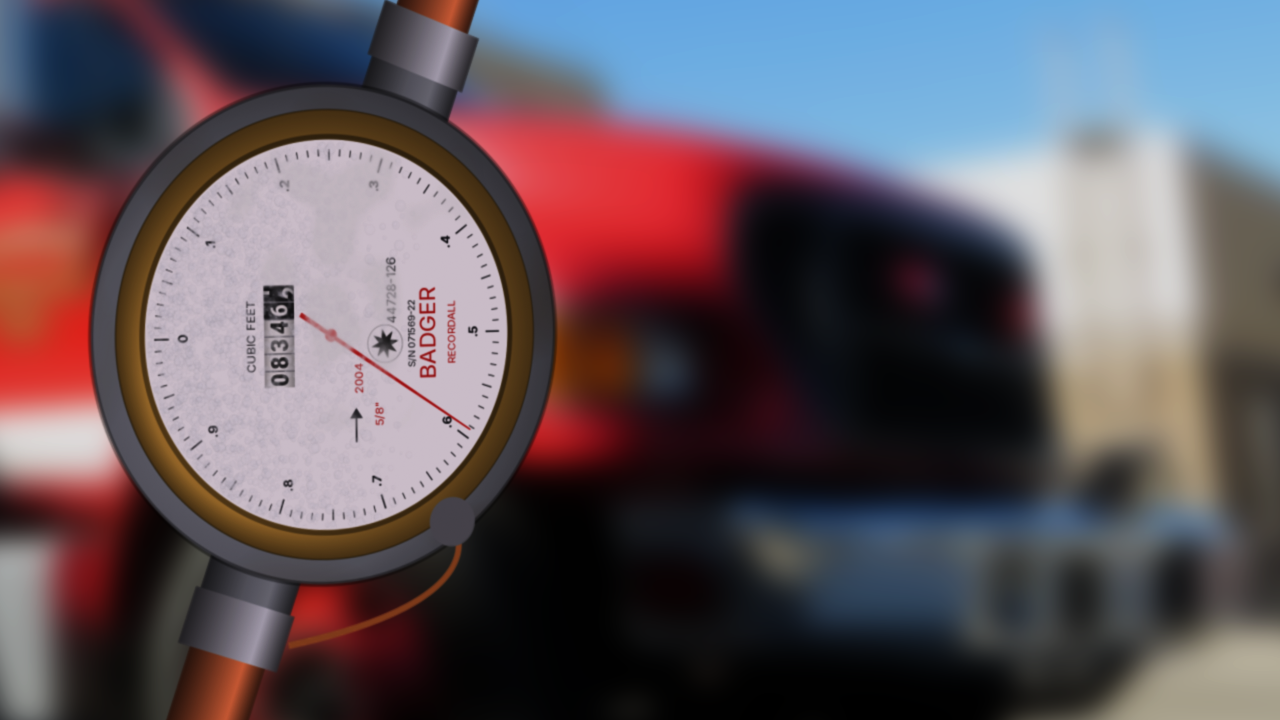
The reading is 83461.59,ft³
